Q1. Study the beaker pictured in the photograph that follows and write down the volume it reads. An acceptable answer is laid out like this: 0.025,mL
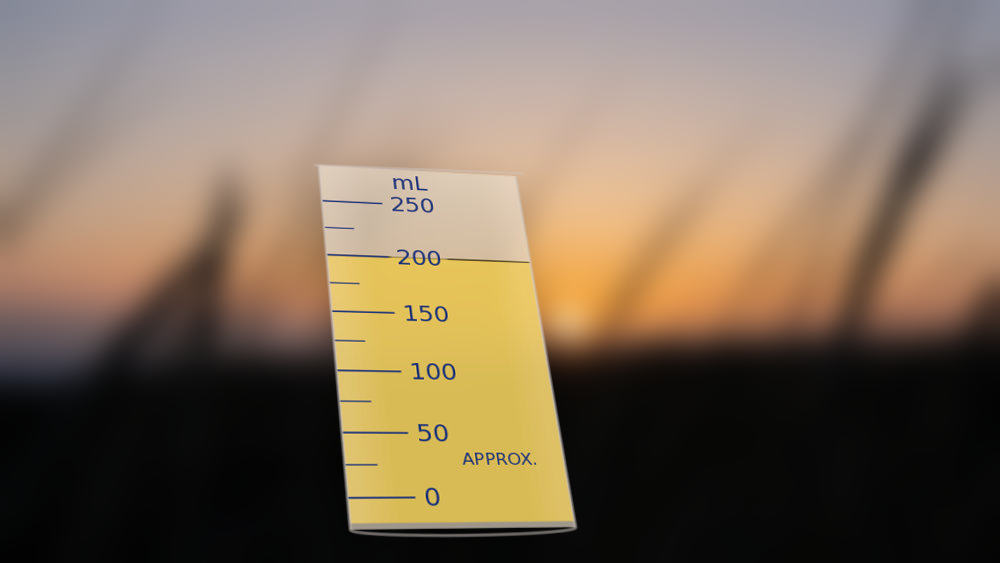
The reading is 200,mL
